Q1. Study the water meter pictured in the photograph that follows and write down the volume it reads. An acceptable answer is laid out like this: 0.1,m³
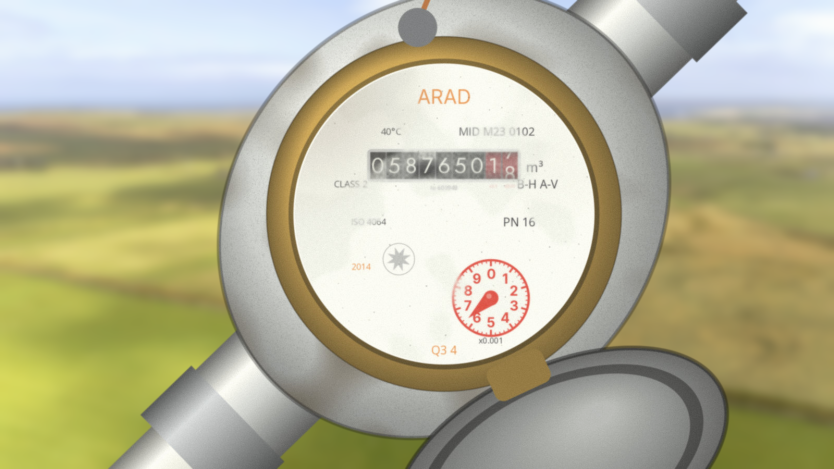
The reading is 587650.176,m³
